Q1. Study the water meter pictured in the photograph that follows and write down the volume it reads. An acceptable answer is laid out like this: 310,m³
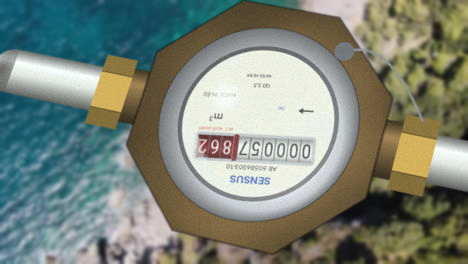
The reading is 57.862,m³
